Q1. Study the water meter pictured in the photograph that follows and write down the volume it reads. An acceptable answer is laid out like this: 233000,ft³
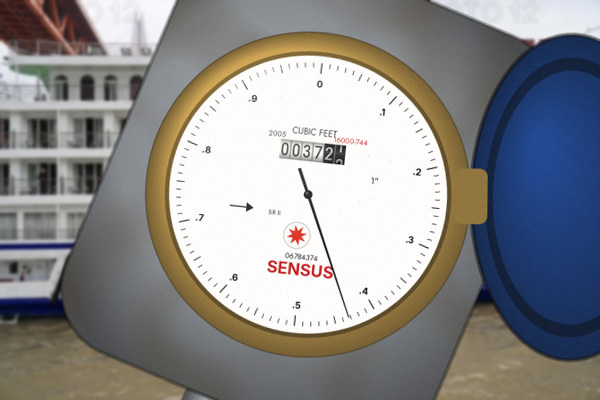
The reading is 3721.43,ft³
